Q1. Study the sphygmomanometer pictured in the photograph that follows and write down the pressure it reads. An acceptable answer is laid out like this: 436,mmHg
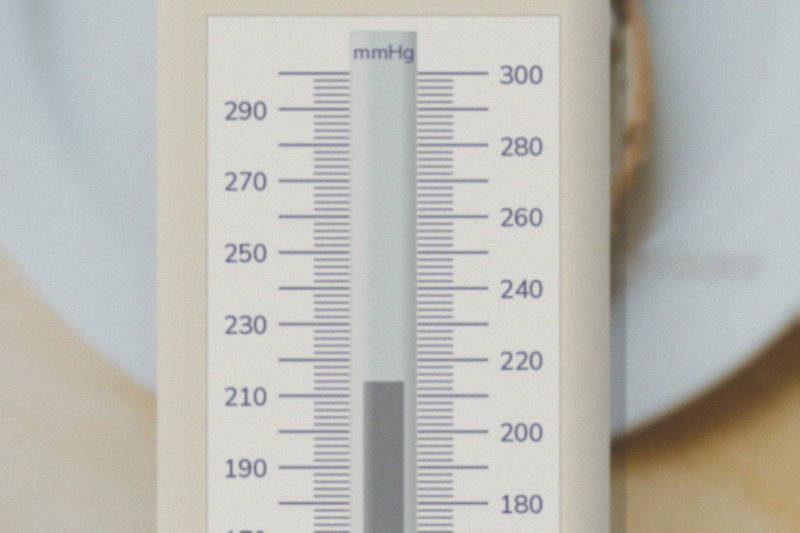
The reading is 214,mmHg
